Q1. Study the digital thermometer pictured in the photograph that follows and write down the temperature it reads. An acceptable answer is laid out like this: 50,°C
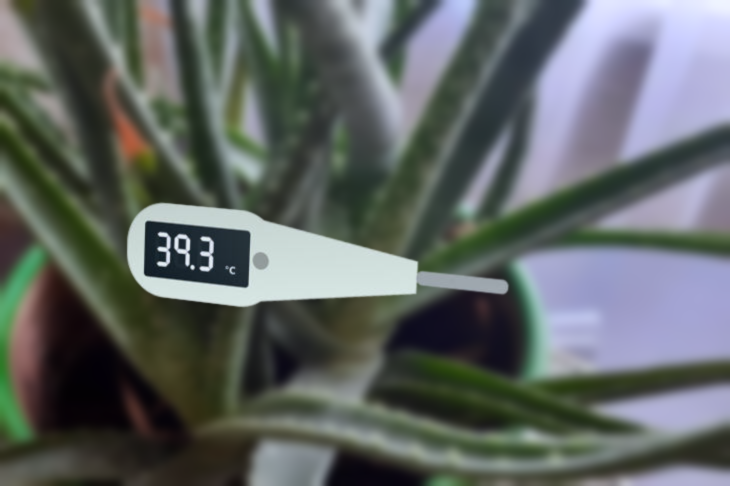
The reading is 39.3,°C
